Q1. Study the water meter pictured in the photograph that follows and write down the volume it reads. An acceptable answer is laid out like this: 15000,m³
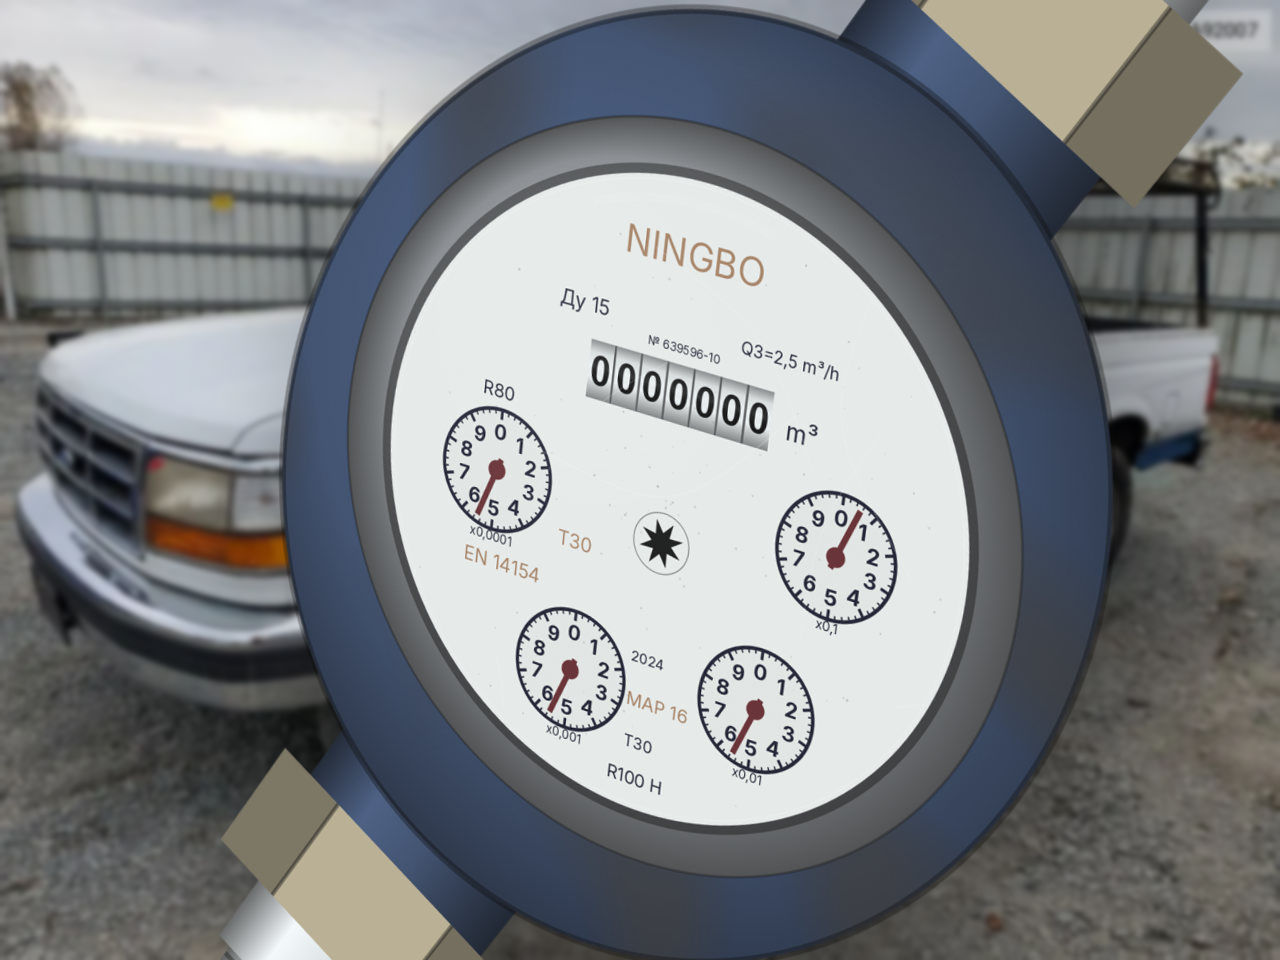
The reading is 0.0555,m³
